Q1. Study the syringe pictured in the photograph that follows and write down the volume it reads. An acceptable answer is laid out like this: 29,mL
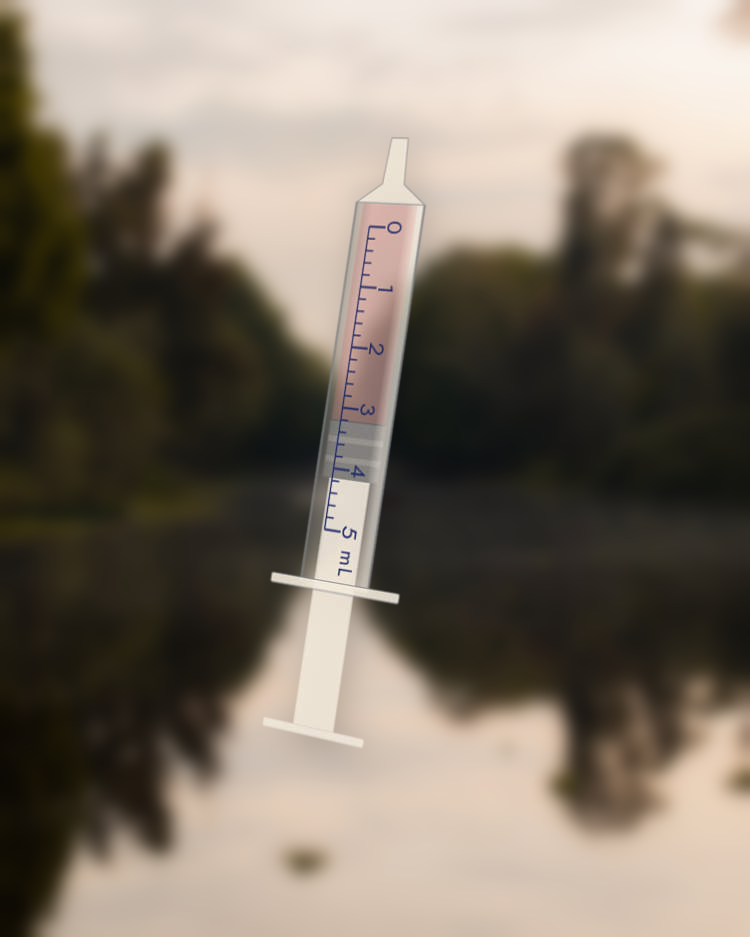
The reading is 3.2,mL
